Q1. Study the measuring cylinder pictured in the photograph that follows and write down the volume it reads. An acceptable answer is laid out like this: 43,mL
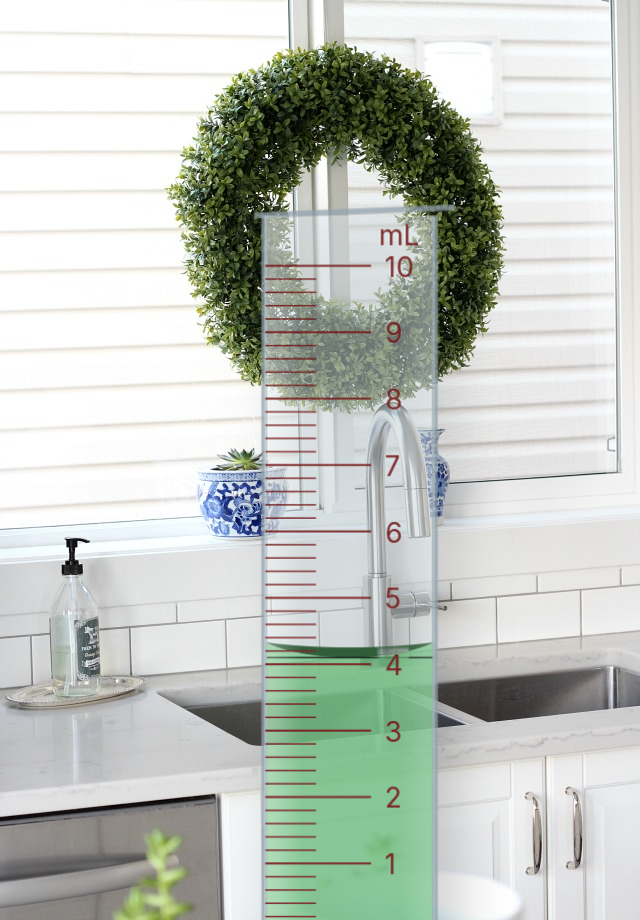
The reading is 4.1,mL
